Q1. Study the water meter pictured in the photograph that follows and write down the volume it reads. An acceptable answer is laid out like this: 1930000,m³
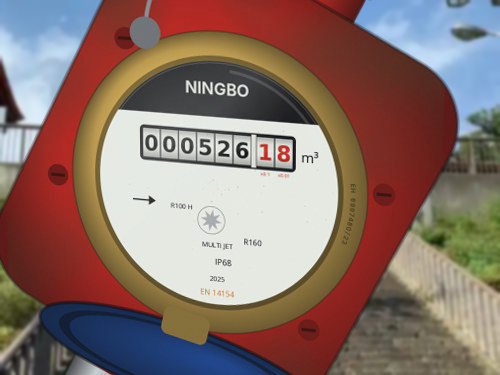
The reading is 526.18,m³
